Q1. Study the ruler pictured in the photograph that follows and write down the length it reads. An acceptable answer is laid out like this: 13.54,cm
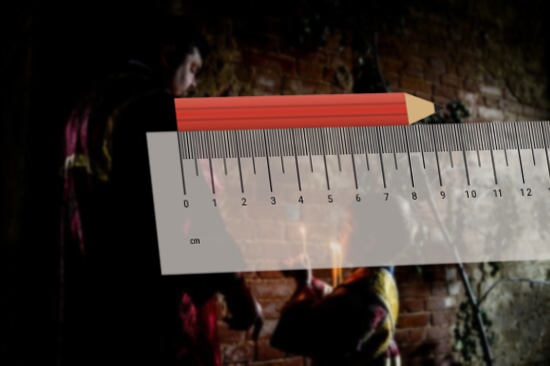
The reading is 9.5,cm
